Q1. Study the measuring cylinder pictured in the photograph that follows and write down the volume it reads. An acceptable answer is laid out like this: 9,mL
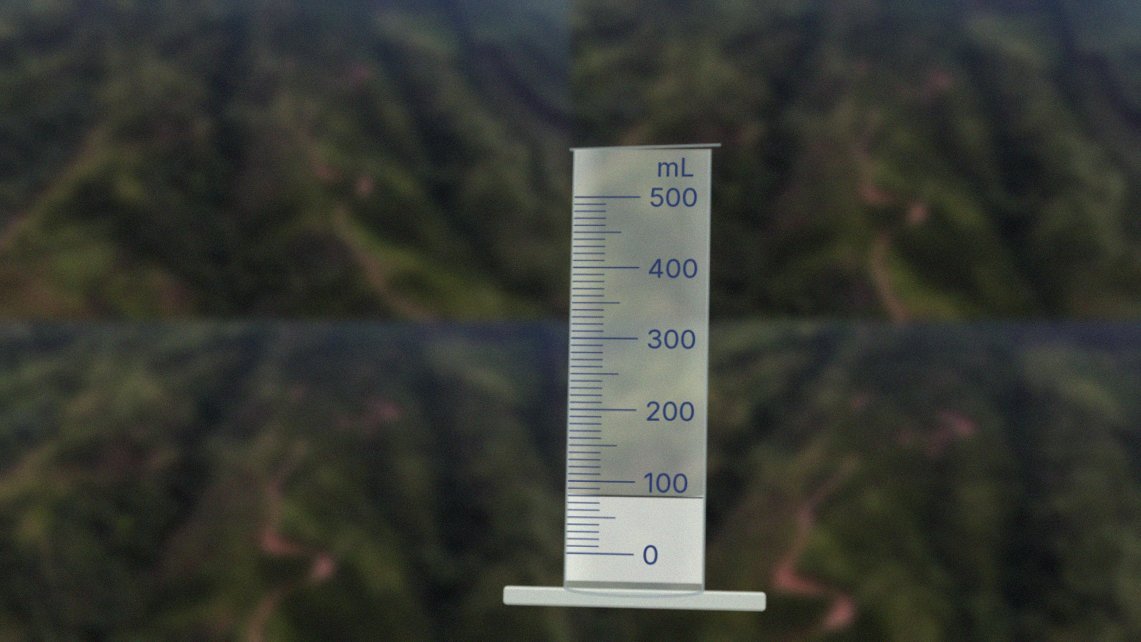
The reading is 80,mL
